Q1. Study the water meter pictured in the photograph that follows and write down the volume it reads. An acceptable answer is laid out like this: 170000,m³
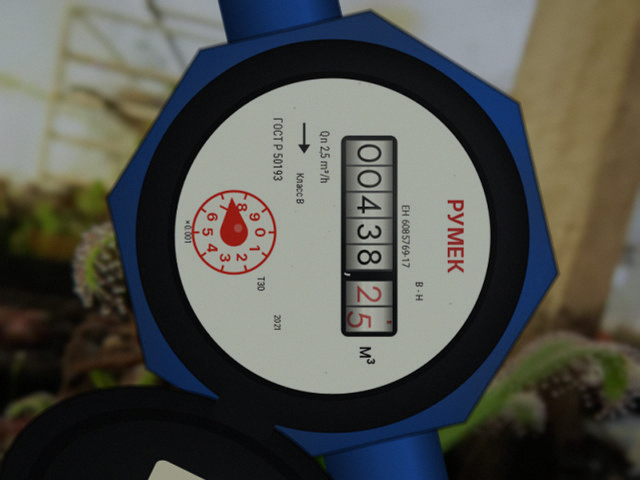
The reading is 438.247,m³
